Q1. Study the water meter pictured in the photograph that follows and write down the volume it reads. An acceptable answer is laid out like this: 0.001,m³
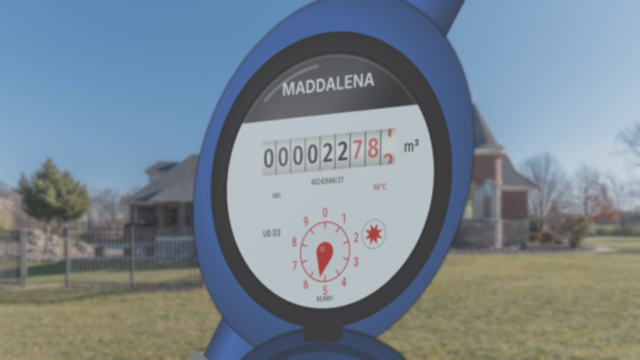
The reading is 22.7815,m³
